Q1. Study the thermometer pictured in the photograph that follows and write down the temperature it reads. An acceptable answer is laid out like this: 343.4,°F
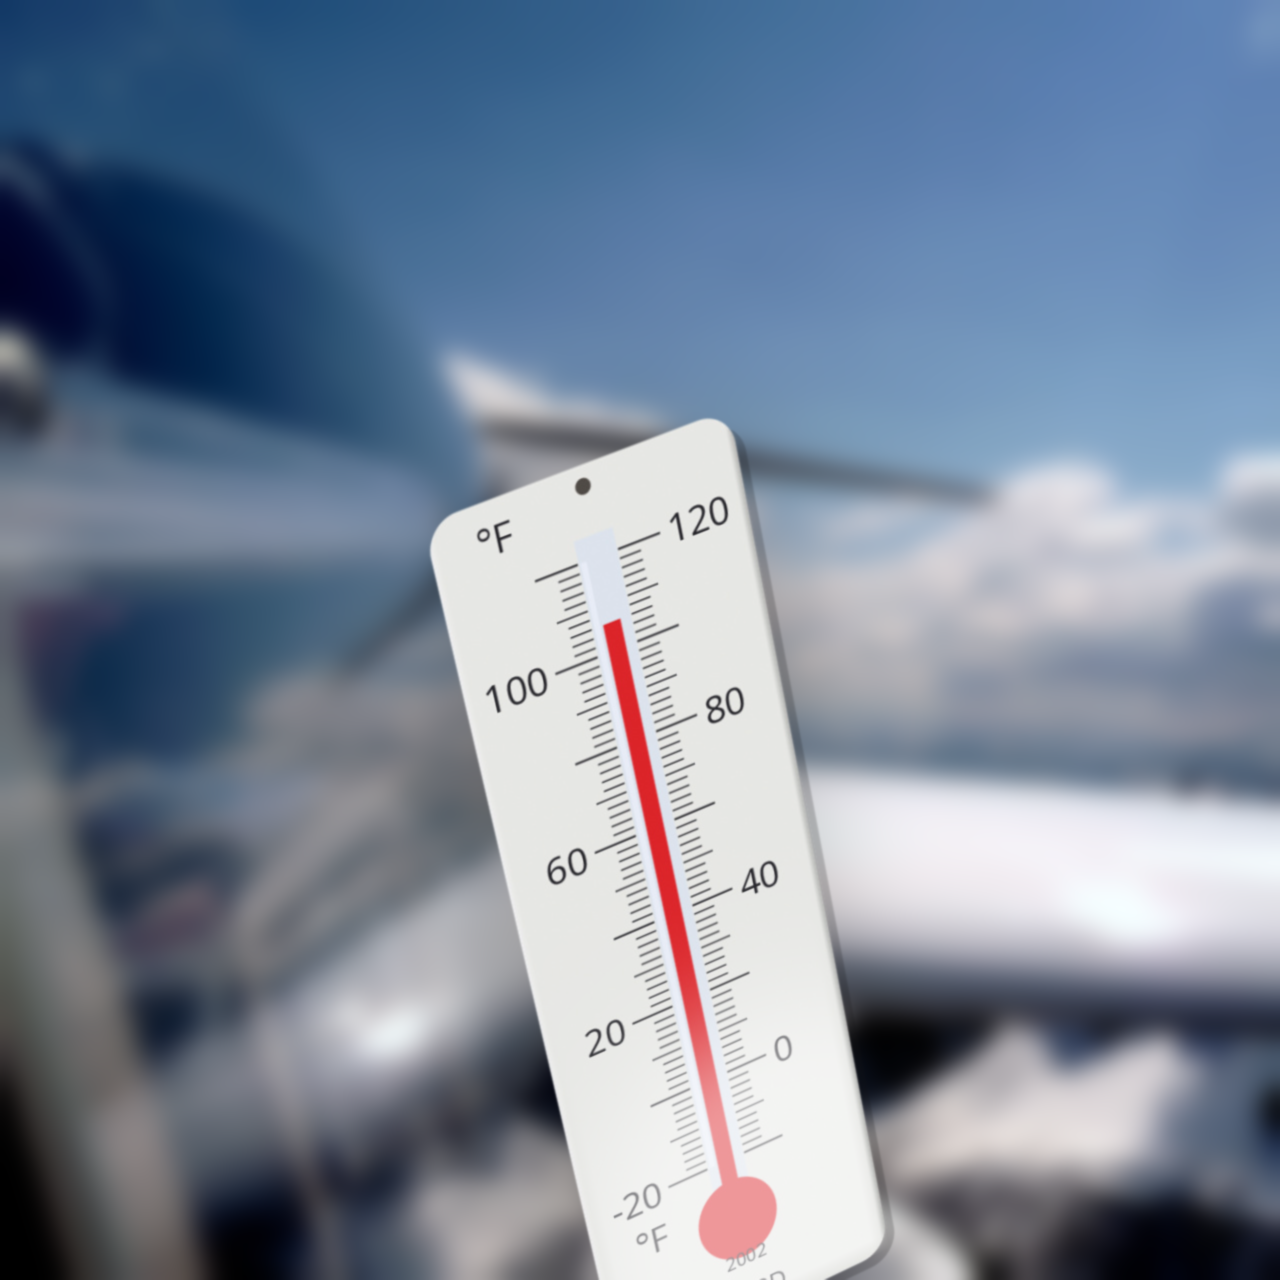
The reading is 106,°F
